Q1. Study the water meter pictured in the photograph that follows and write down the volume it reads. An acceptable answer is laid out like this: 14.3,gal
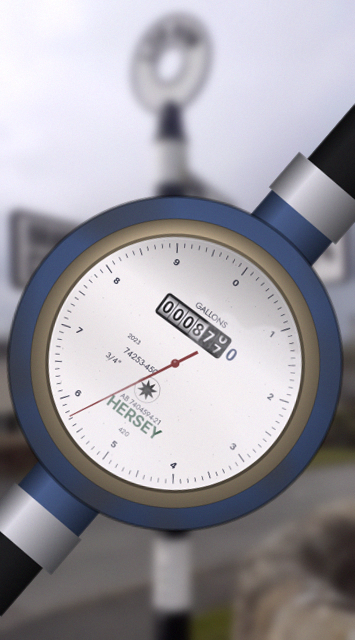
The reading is 8765.7,gal
